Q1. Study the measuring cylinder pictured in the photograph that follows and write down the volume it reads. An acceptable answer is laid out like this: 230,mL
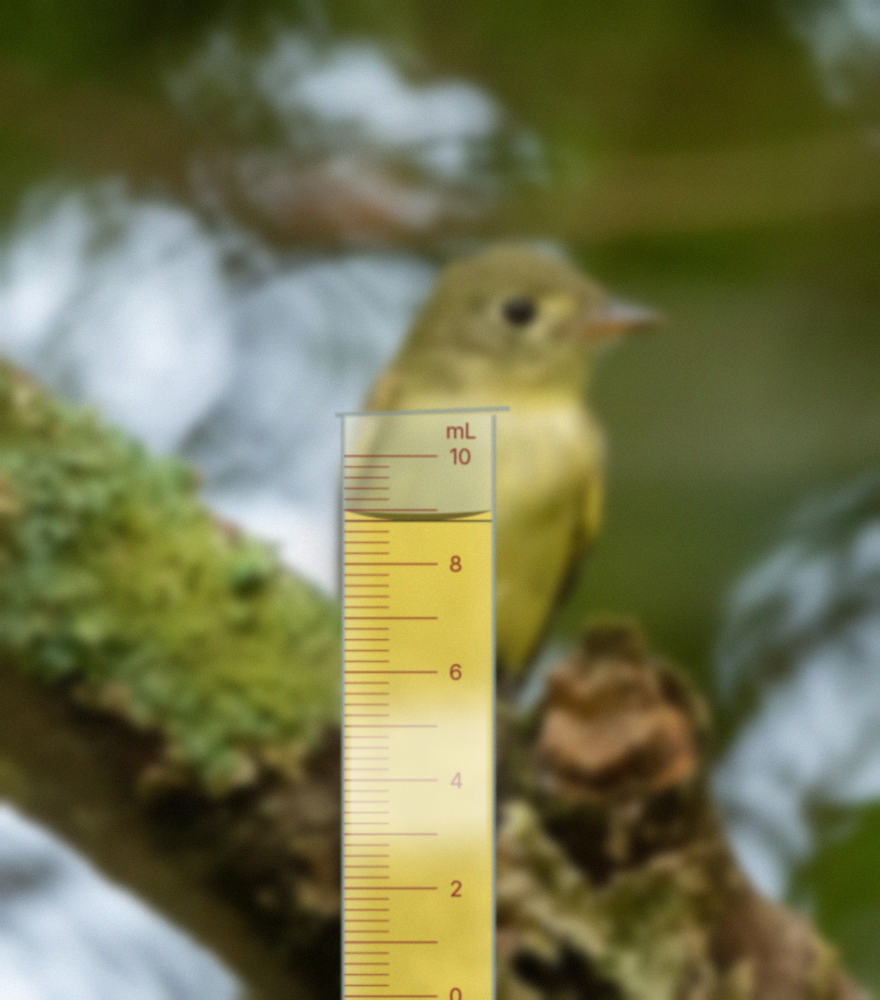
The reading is 8.8,mL
